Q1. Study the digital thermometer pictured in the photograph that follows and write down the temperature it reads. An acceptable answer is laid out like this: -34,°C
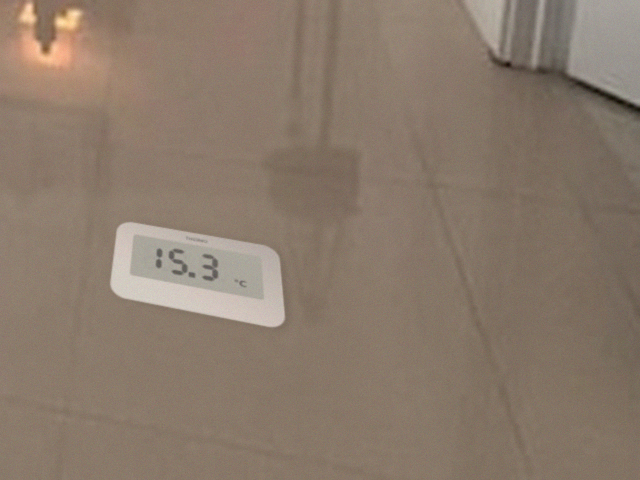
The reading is 15.3,°C
